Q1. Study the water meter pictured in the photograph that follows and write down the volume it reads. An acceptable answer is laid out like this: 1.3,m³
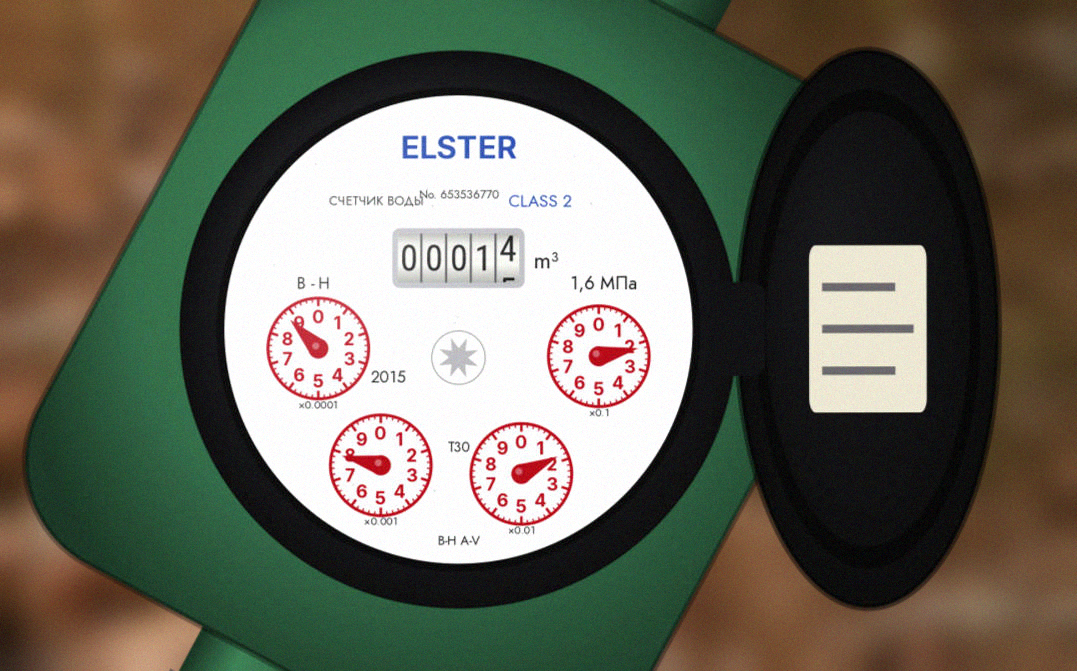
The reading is 14.2178,m³
